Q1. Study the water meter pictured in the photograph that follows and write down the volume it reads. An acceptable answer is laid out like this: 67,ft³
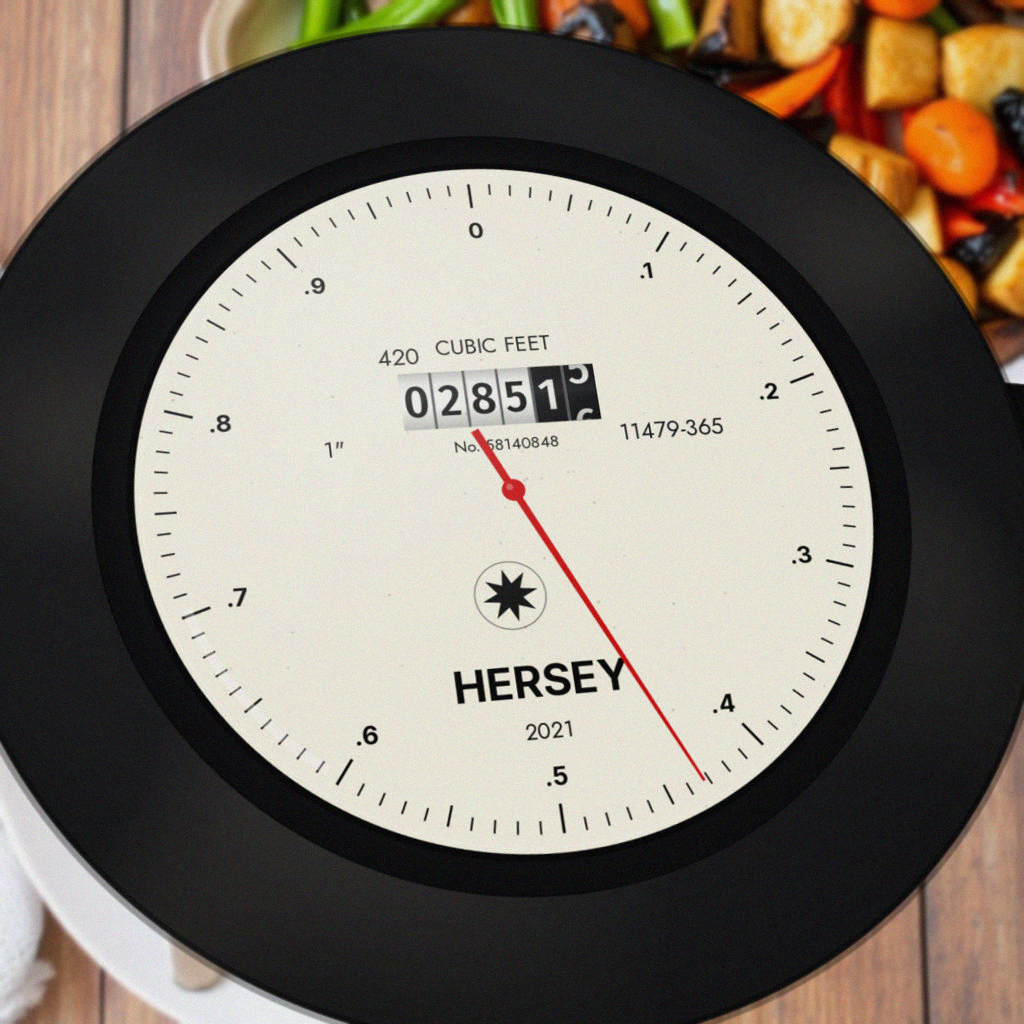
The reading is 28515.43,ft³
